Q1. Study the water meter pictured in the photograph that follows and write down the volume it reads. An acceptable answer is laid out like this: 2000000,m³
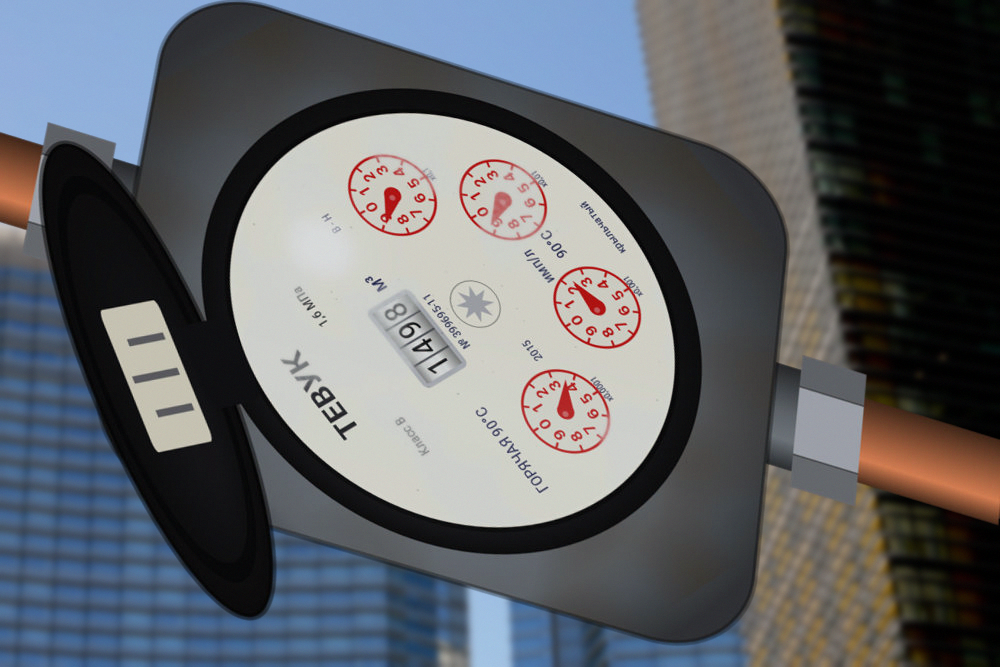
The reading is 1498.8923,m³
